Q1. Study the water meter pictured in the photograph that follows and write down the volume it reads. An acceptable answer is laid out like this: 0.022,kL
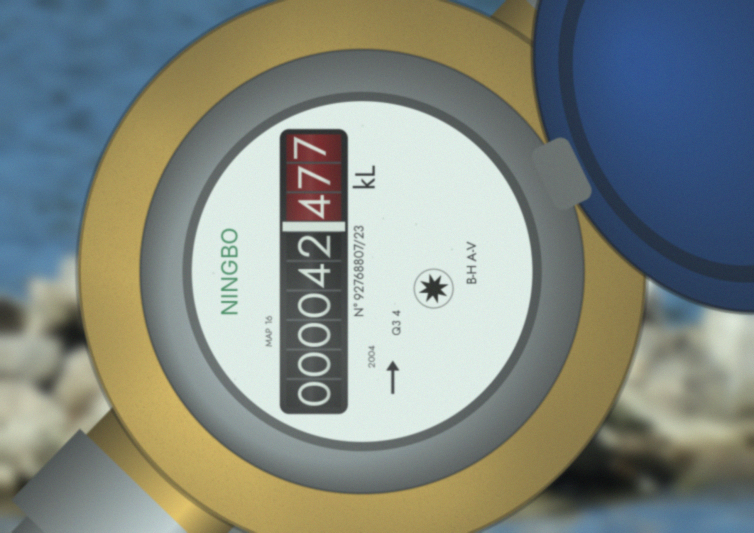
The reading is 42.477,kL
